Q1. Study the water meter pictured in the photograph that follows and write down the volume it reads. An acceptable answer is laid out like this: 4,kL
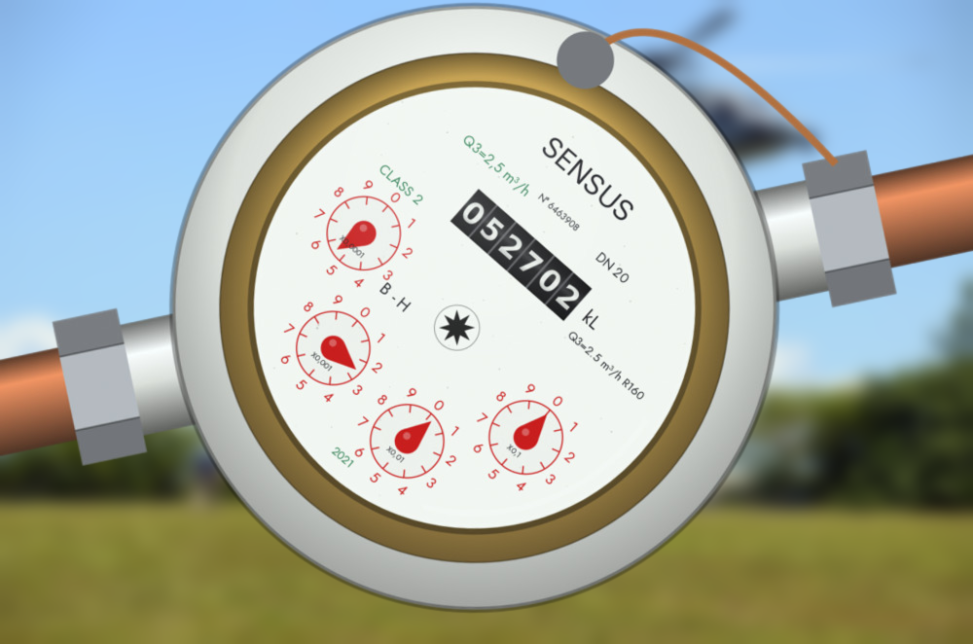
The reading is 52702.0025,kL
